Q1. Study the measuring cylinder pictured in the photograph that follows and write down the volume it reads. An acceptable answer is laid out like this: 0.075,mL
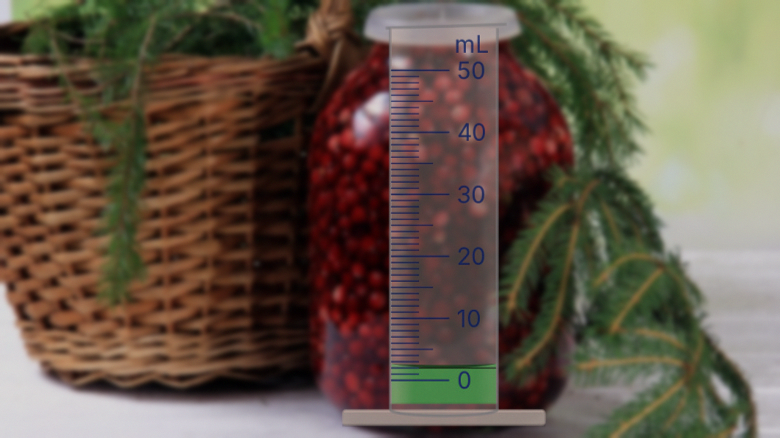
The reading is 2,mL
